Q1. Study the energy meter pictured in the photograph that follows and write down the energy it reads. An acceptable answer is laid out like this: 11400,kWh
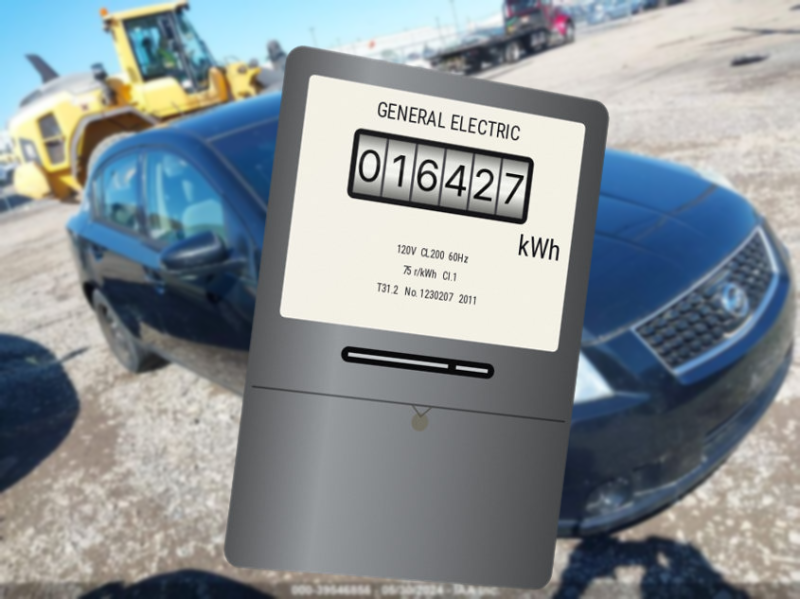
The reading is 16427,kWh
